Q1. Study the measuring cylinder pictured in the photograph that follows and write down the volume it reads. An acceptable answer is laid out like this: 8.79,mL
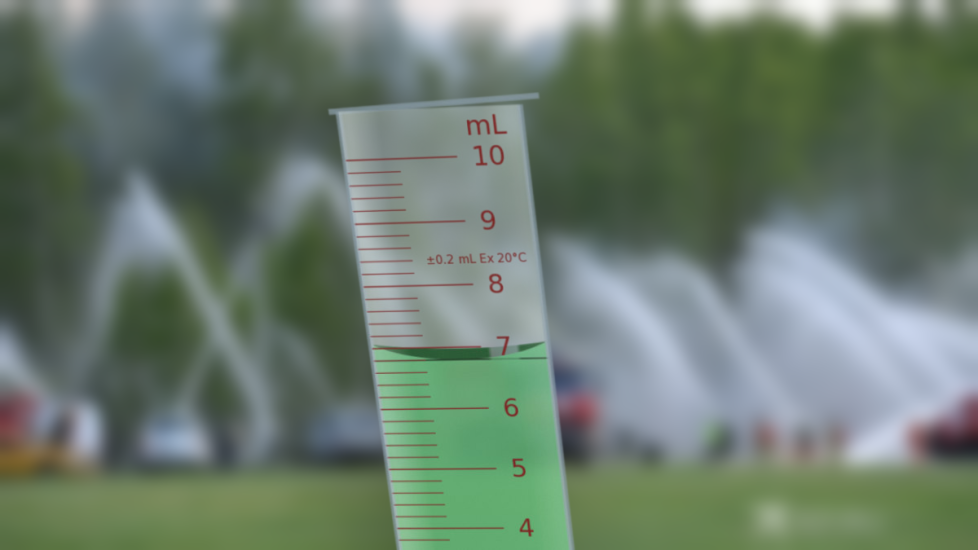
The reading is 6.8,mL
